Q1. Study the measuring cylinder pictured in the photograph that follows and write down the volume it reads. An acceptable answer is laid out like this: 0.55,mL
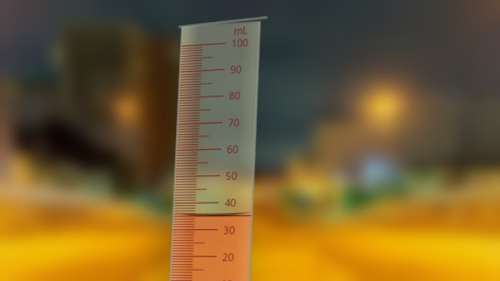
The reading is 35,mL
